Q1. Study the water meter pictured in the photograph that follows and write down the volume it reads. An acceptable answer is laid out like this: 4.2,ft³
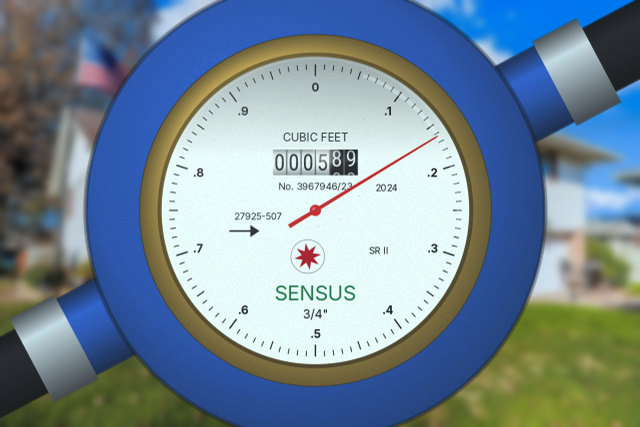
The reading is 589.16,ft³
